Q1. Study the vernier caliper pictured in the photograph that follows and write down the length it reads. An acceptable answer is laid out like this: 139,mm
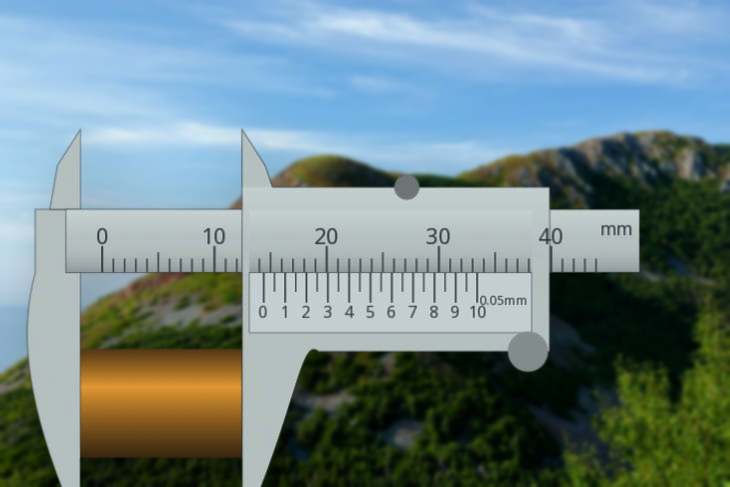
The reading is 14.4,mm
